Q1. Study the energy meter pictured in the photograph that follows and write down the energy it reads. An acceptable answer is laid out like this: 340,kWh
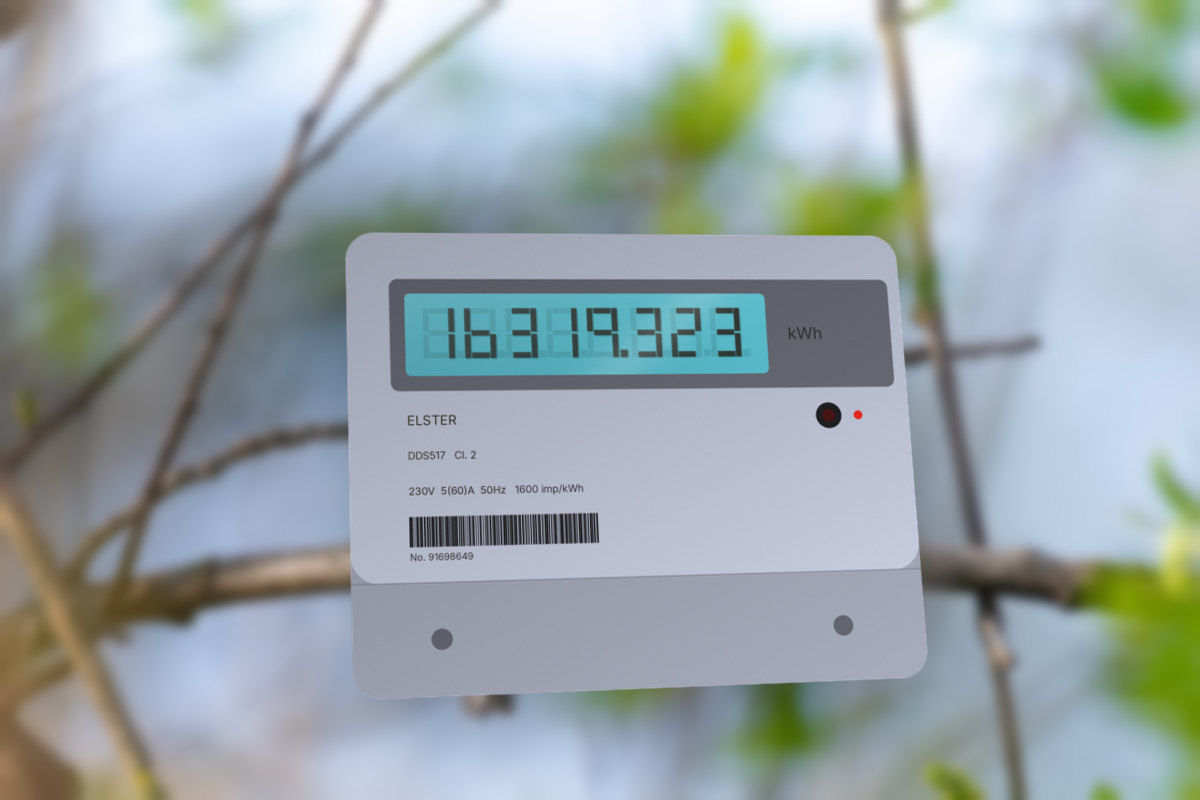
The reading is 16319.323,kWh
